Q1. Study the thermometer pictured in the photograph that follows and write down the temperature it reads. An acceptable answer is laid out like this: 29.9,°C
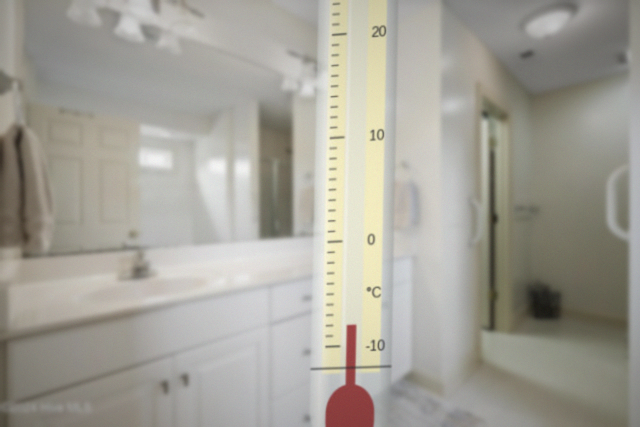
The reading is -8,°C
